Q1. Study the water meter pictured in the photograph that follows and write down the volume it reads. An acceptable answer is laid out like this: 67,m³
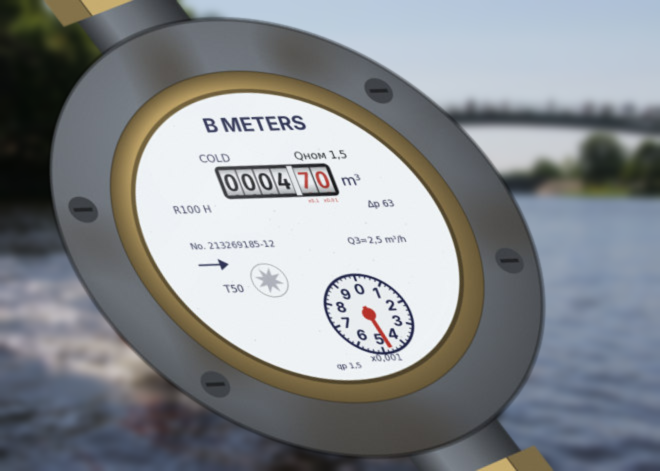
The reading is 4.704,m³
